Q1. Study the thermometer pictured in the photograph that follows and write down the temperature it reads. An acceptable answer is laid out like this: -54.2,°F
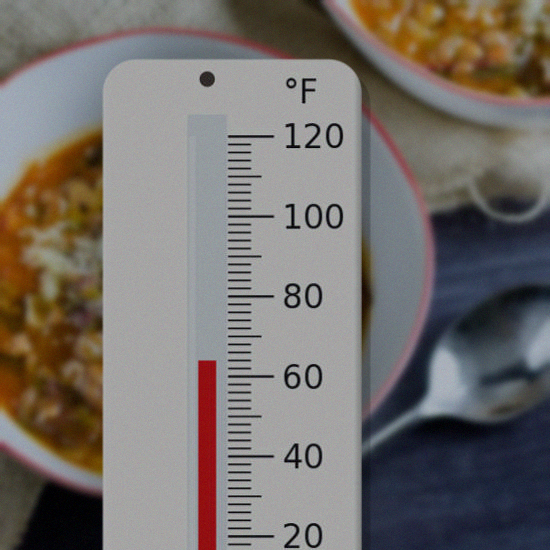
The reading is 64,°F
